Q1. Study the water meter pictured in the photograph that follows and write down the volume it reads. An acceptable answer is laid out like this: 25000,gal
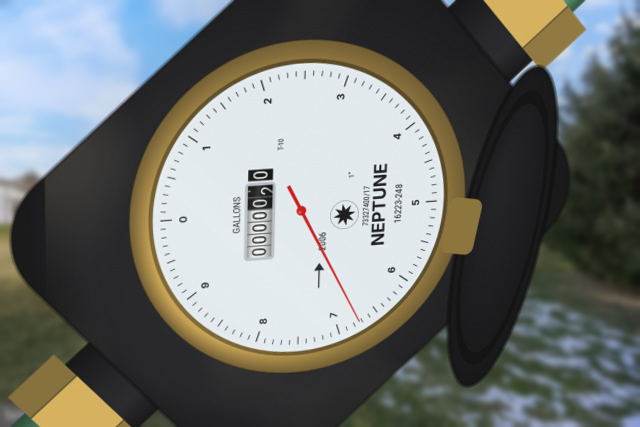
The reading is 16.7,gal
